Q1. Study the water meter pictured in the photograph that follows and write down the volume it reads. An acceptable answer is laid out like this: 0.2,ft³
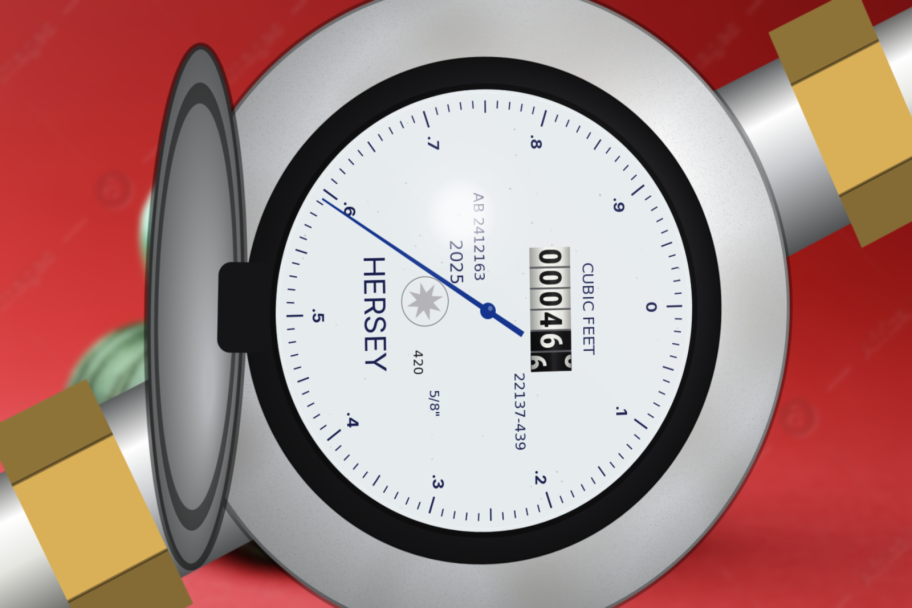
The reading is 465.59,ft³
